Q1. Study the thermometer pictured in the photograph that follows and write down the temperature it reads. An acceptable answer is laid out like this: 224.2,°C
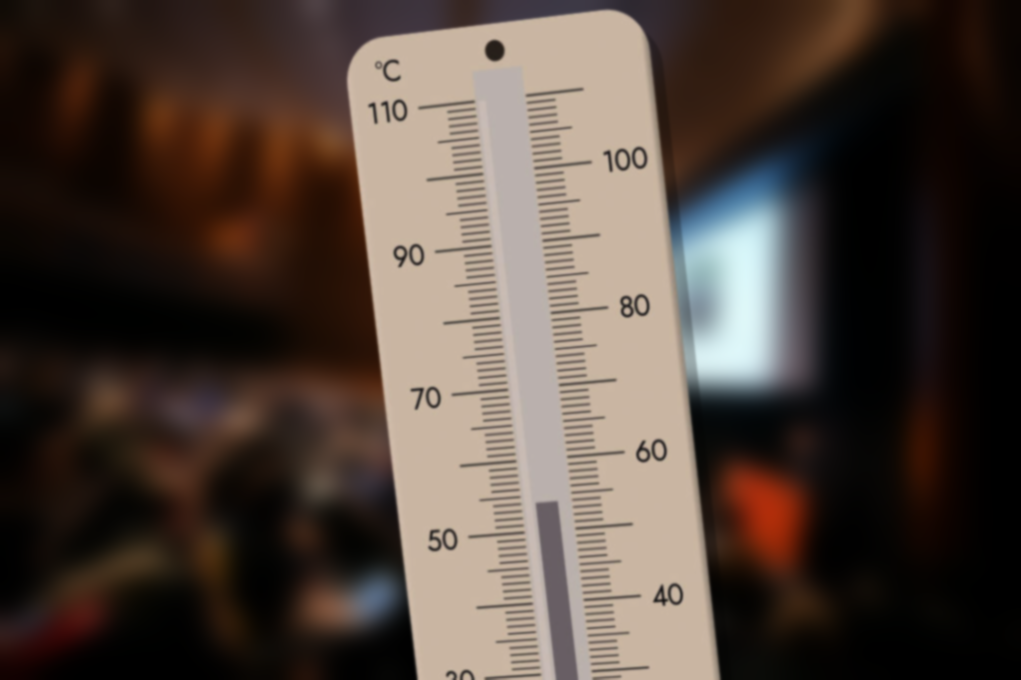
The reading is 54,°C
